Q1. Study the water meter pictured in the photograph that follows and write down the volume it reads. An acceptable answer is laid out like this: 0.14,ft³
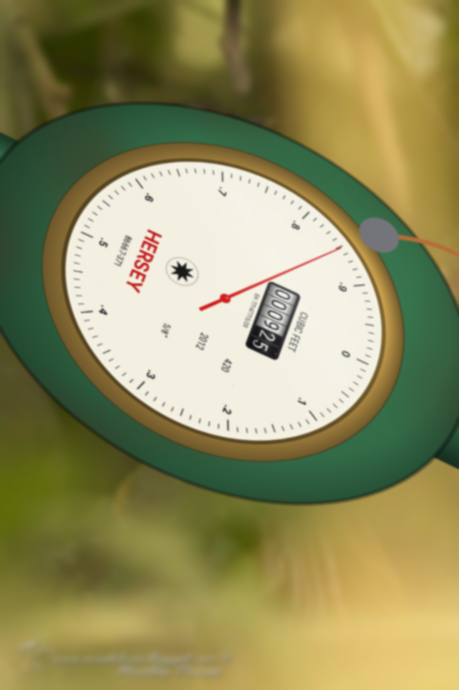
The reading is 924.85,ft³
